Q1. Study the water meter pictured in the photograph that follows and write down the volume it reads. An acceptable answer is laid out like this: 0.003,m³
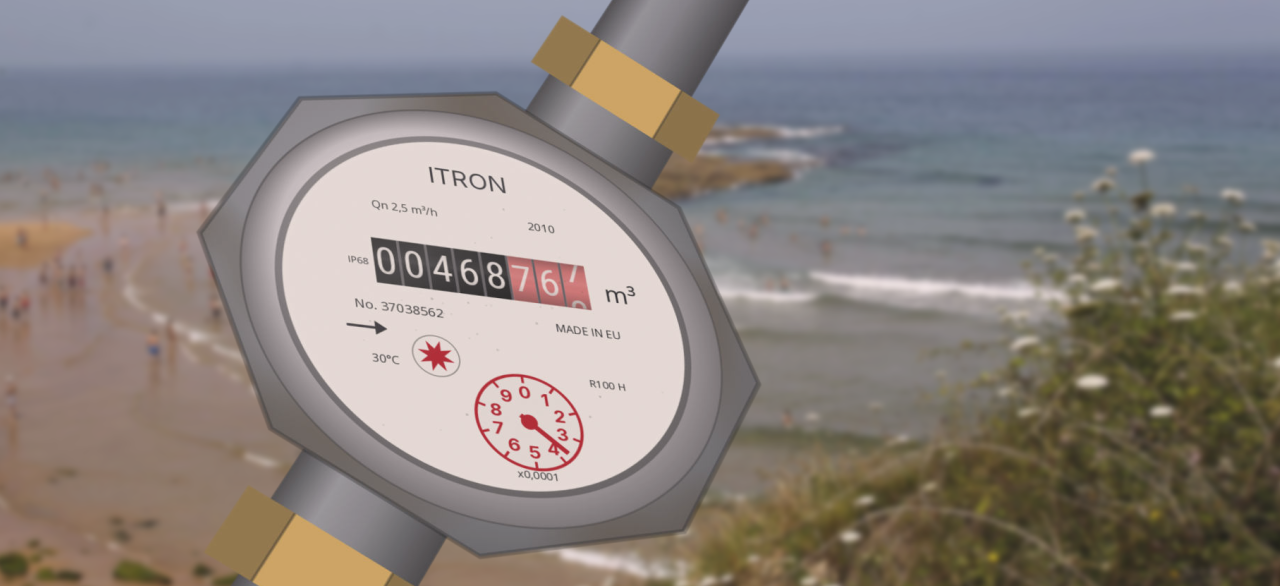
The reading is 468.7673,m³
